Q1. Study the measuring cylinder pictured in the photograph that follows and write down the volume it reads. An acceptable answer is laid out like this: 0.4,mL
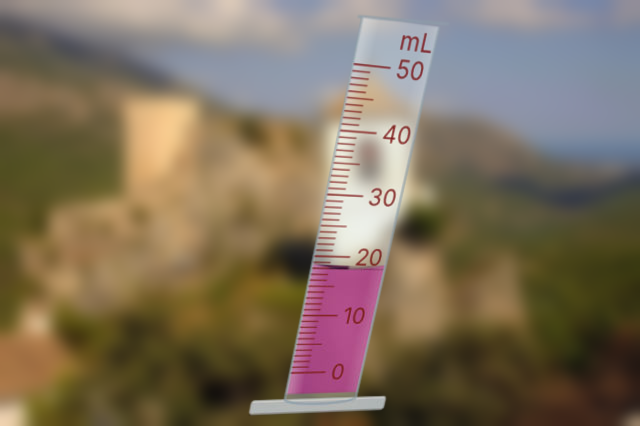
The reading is 18,mL
